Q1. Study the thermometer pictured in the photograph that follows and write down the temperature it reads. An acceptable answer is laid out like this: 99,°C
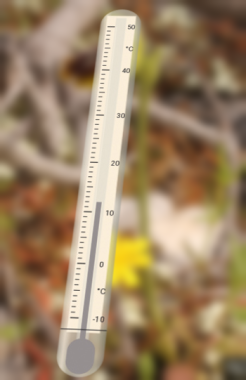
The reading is 12,°C
